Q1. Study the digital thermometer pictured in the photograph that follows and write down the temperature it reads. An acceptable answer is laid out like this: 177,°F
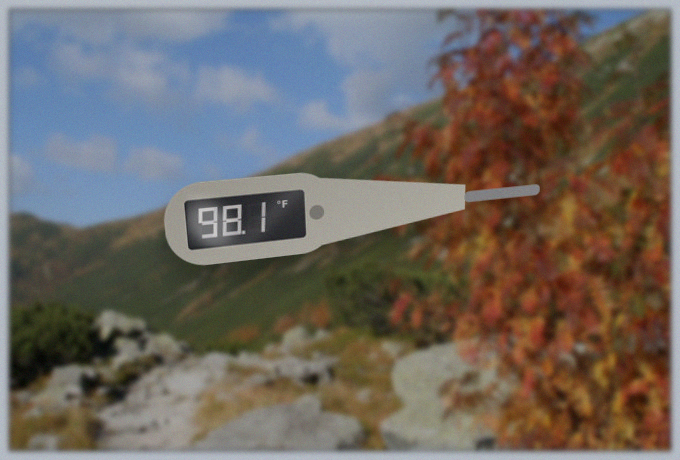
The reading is 98.1,°F
